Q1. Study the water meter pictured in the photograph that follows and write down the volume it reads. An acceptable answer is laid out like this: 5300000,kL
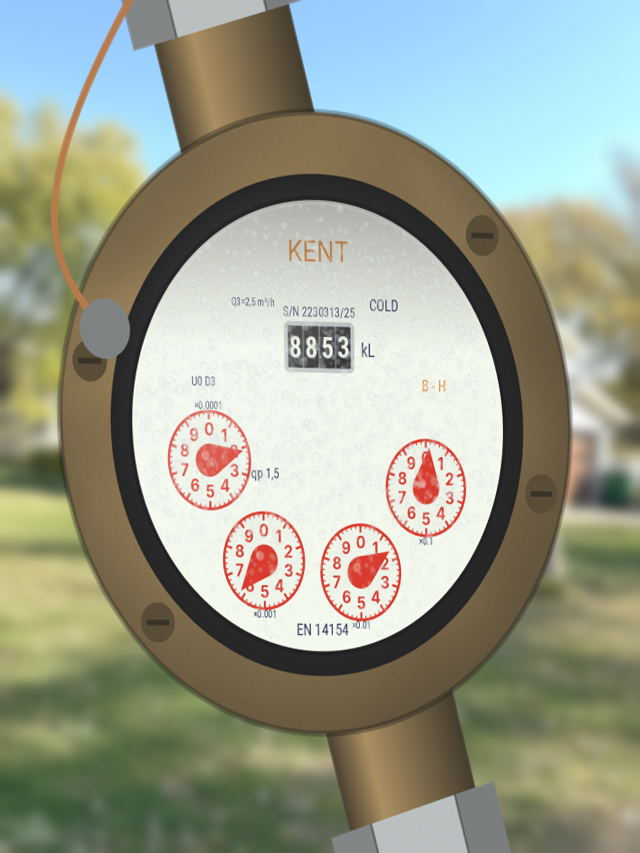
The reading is 8853.0162,kL
